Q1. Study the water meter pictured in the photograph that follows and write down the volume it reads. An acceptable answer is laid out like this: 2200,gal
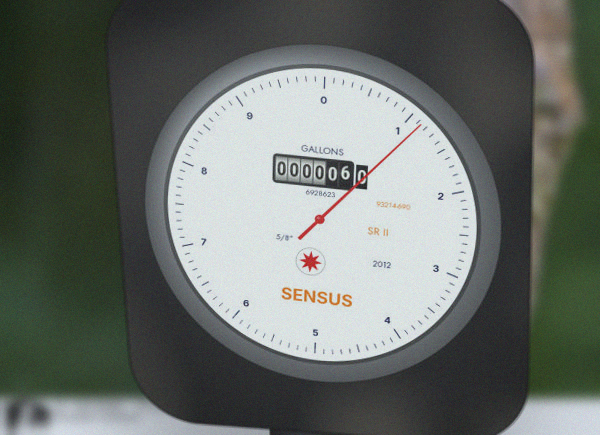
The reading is 61.1,gal
